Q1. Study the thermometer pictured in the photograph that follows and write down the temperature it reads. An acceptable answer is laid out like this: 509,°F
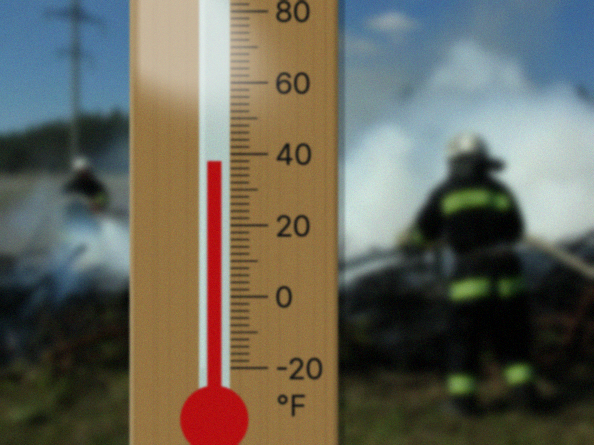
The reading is 38,°F
